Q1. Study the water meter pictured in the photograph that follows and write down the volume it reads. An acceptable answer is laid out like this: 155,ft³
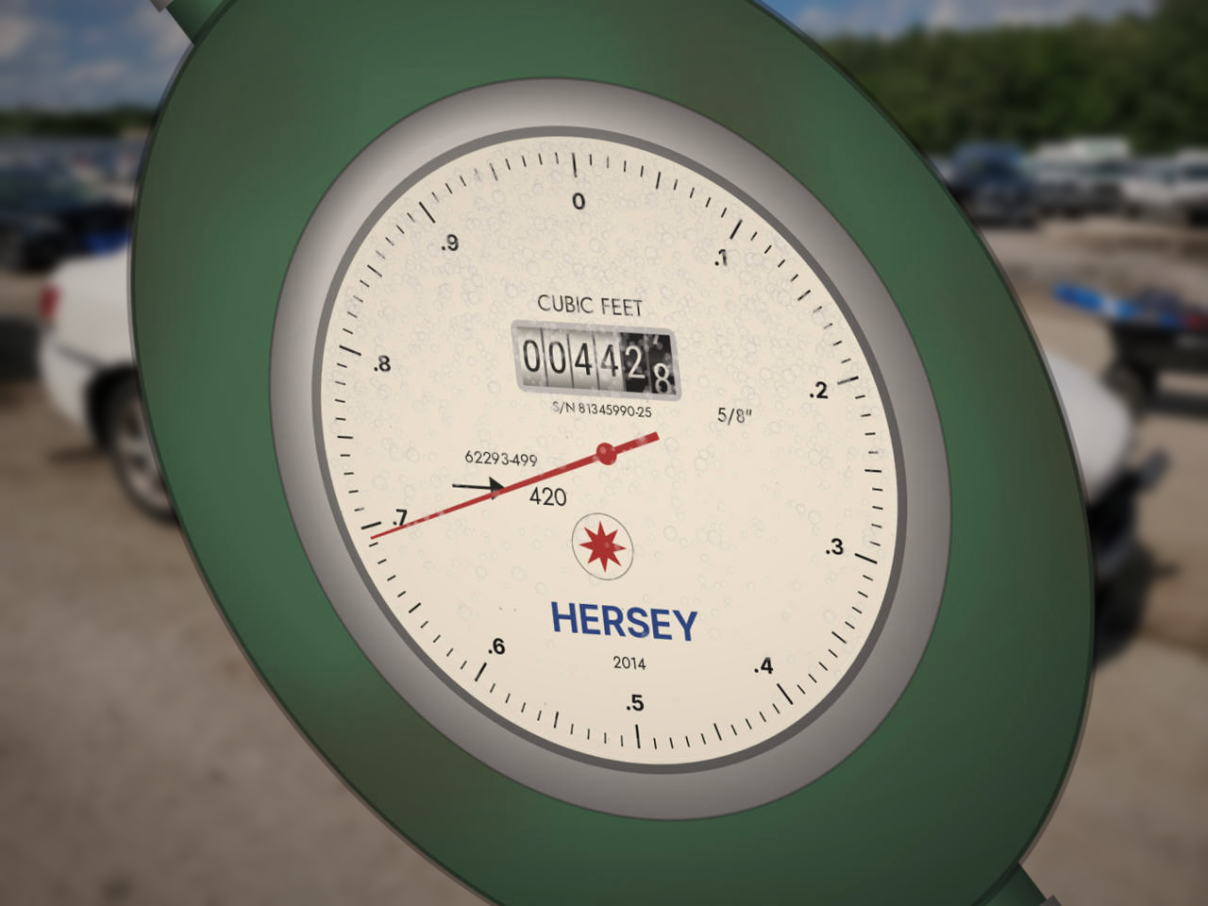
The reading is 4427.69,ft³
